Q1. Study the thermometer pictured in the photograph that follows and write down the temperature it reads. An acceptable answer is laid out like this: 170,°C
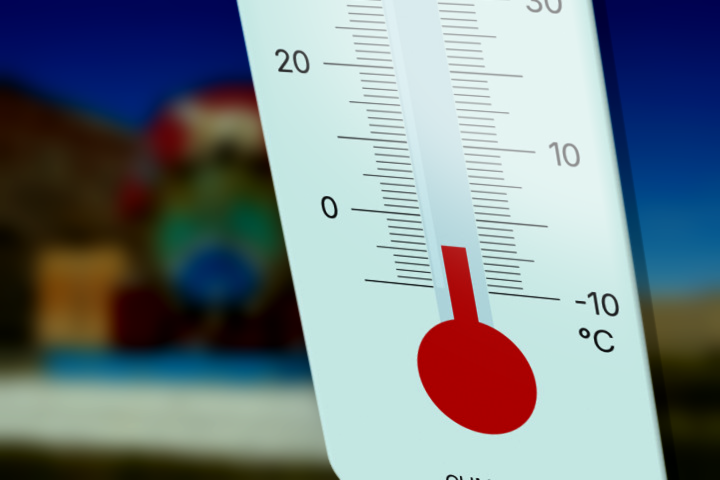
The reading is -4,°C
